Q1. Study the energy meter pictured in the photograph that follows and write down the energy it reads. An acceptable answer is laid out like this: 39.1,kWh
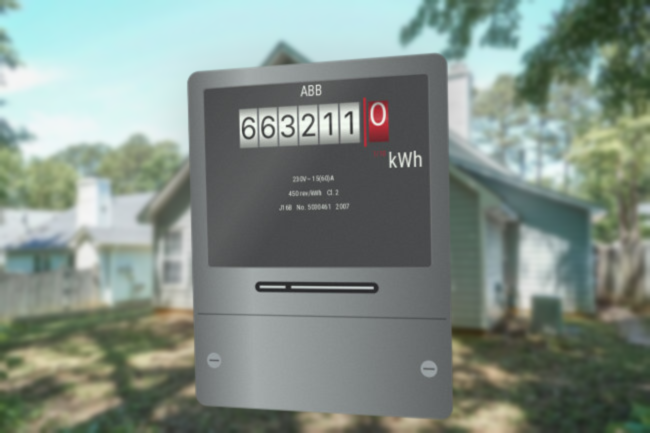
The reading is 663211.0,kWh
